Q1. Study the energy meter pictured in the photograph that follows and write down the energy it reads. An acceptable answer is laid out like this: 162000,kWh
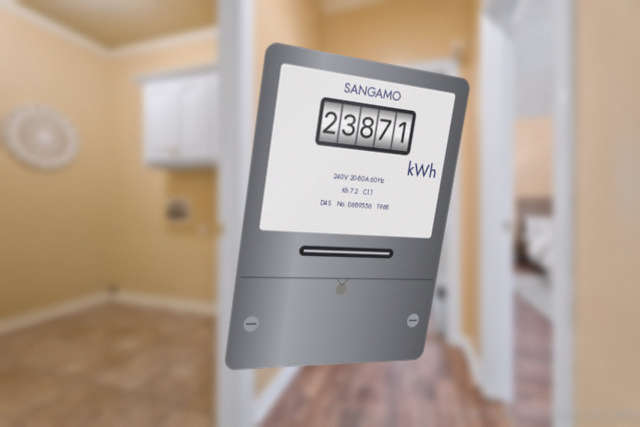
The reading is 23871,kWh
